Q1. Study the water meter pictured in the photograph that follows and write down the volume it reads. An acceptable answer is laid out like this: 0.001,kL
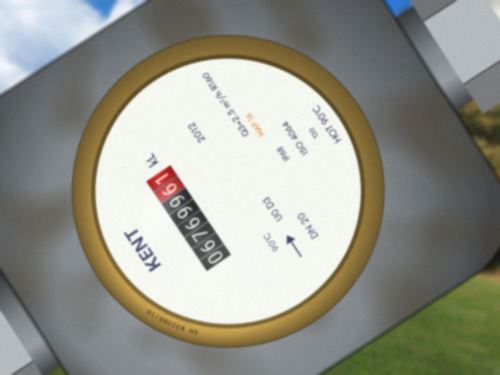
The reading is 67699.61,kL
